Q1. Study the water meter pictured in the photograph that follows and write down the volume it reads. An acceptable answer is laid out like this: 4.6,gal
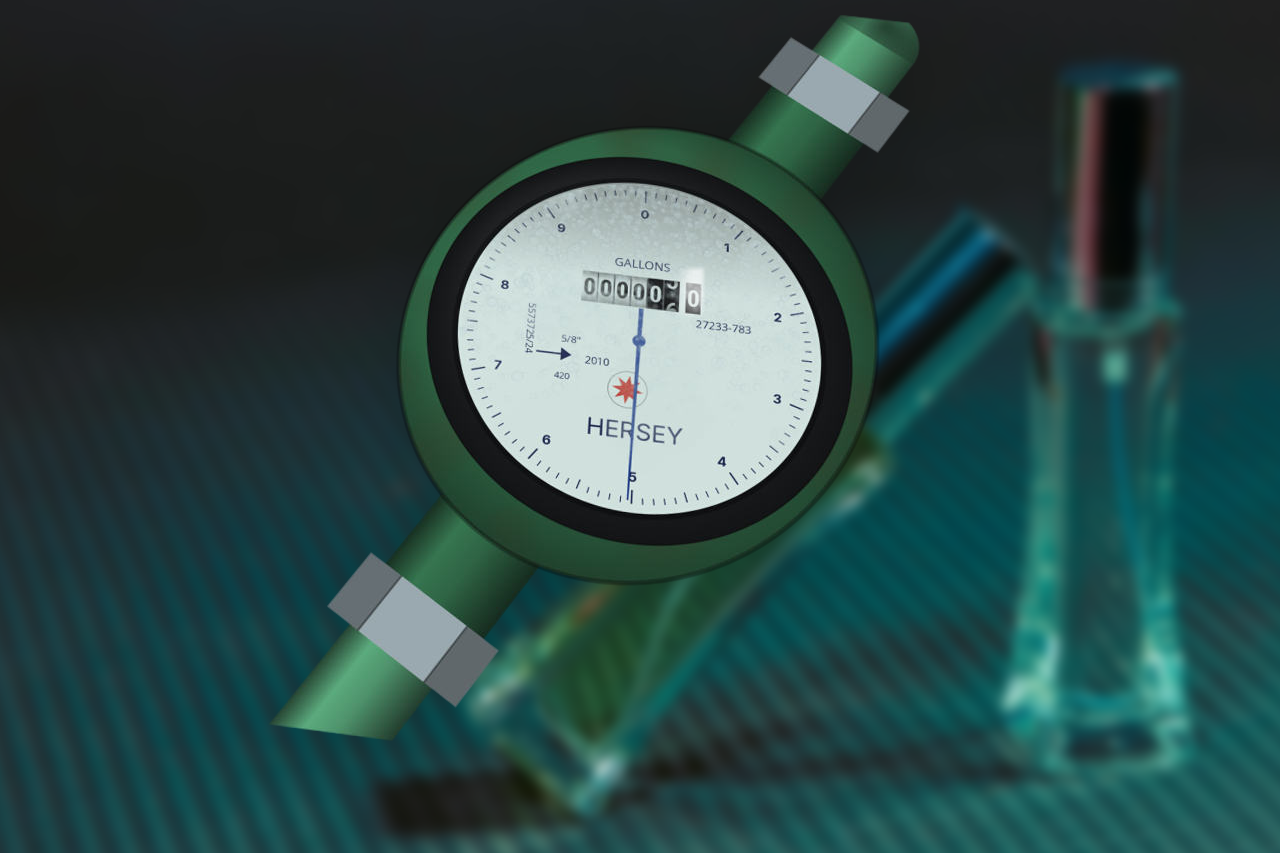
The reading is 55.0,gal
